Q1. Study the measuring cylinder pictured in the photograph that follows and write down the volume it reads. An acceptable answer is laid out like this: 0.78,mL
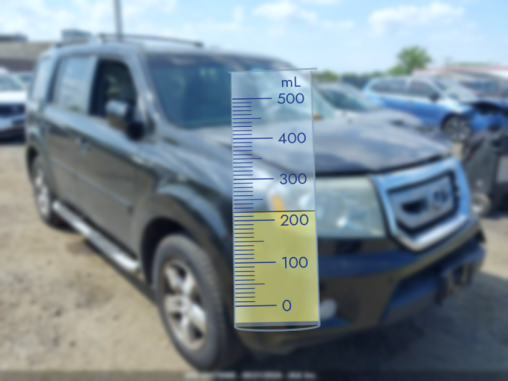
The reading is 220,mL
